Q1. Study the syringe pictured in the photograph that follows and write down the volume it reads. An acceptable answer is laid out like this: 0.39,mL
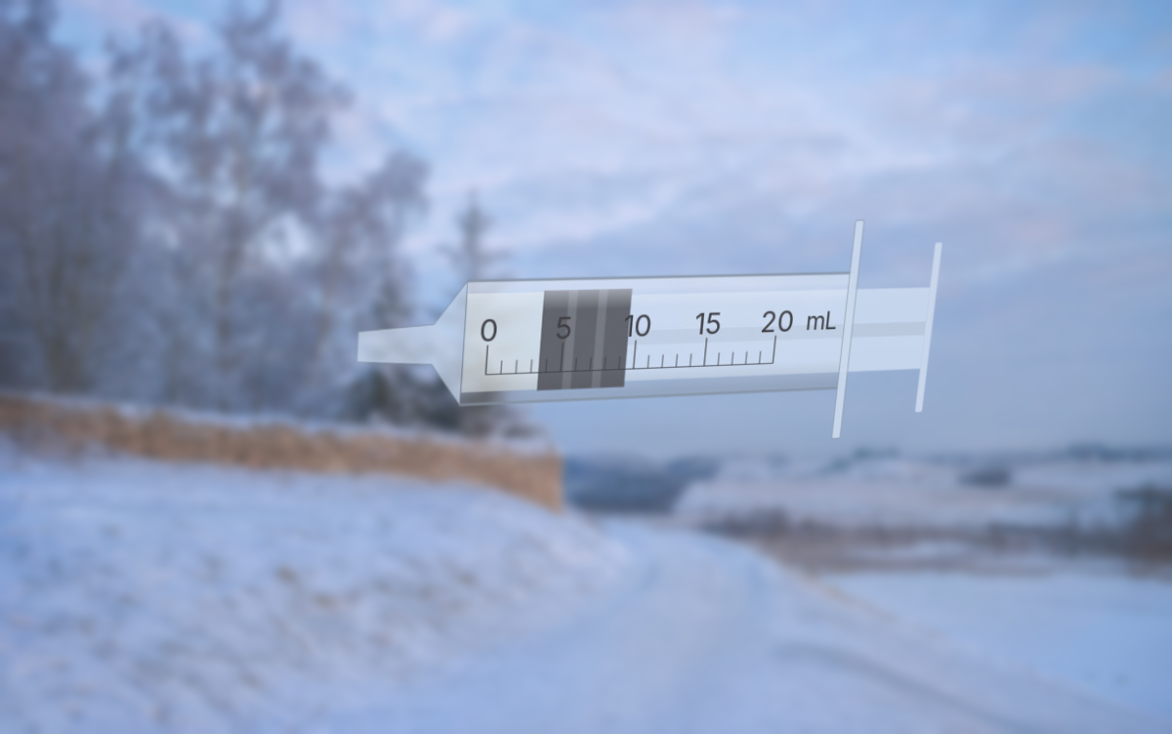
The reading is 3.5,mL
